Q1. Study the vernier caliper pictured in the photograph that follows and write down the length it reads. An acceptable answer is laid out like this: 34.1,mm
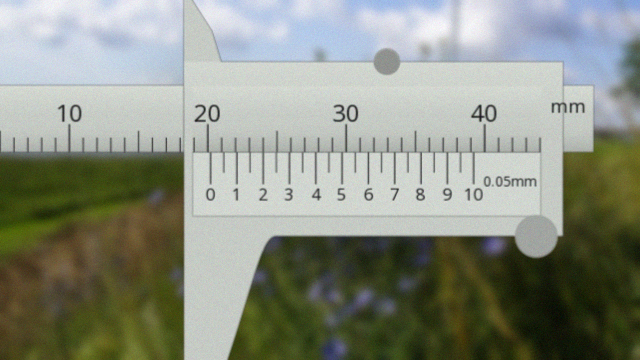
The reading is 20.2,mm
